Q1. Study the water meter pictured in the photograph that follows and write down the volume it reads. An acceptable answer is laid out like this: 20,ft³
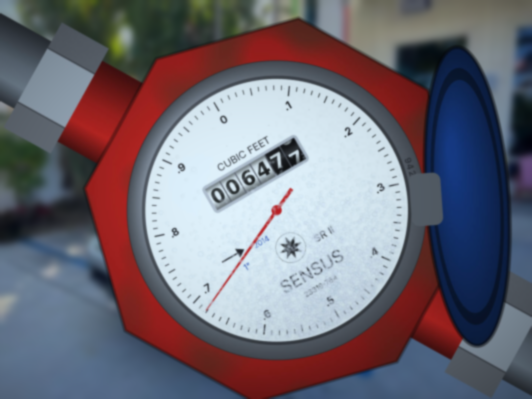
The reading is 6476.68,ft³
